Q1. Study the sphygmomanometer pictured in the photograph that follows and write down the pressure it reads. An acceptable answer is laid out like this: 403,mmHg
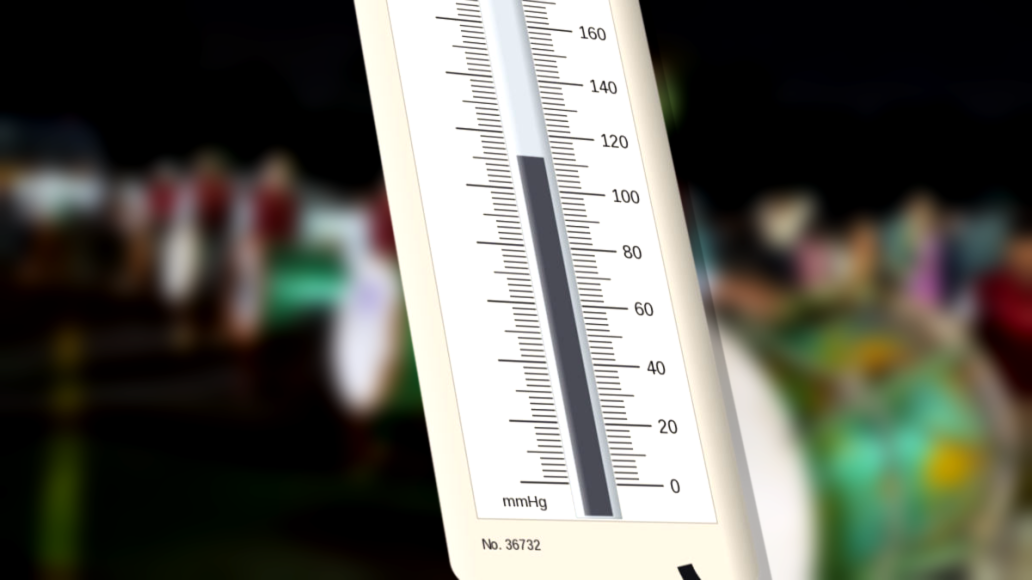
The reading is 112,mmHg
